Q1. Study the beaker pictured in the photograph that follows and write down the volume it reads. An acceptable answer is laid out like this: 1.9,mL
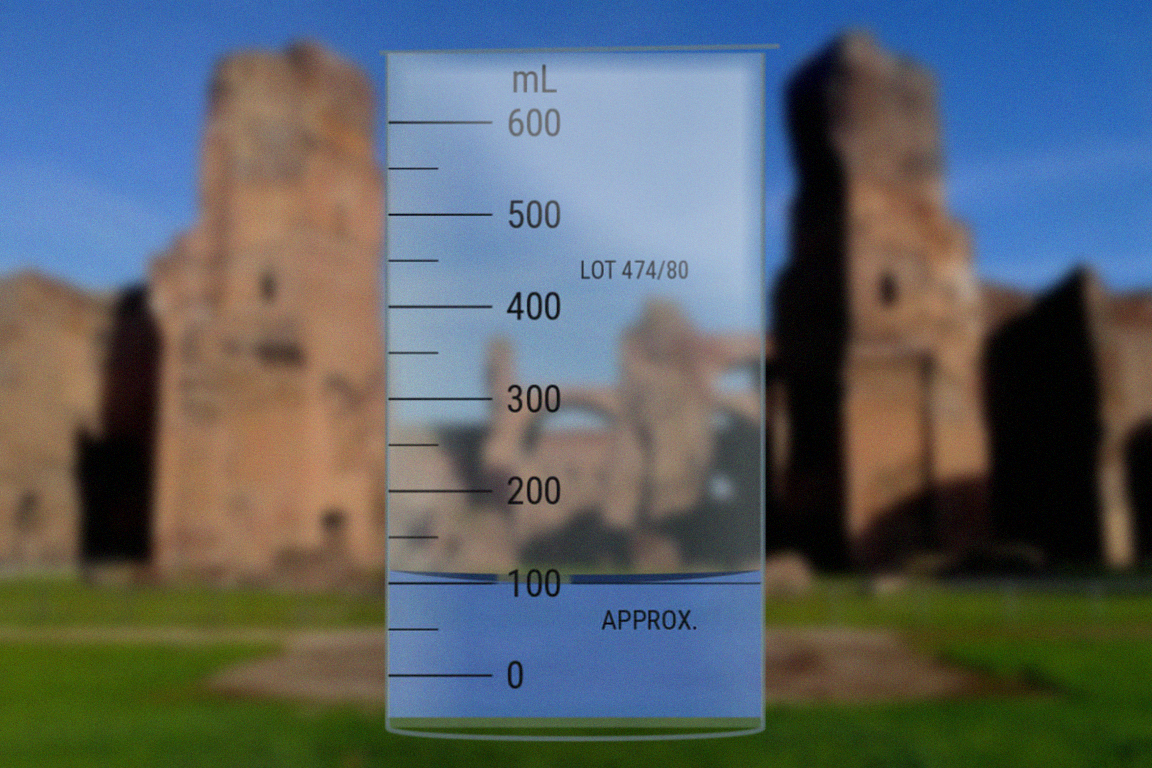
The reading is 100,mL
